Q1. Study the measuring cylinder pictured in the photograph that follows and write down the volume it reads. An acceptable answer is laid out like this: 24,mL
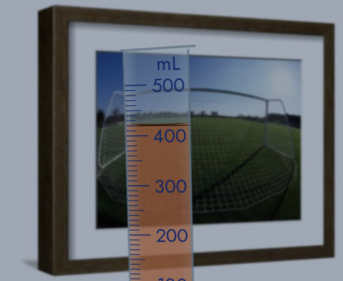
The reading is 420,mL
